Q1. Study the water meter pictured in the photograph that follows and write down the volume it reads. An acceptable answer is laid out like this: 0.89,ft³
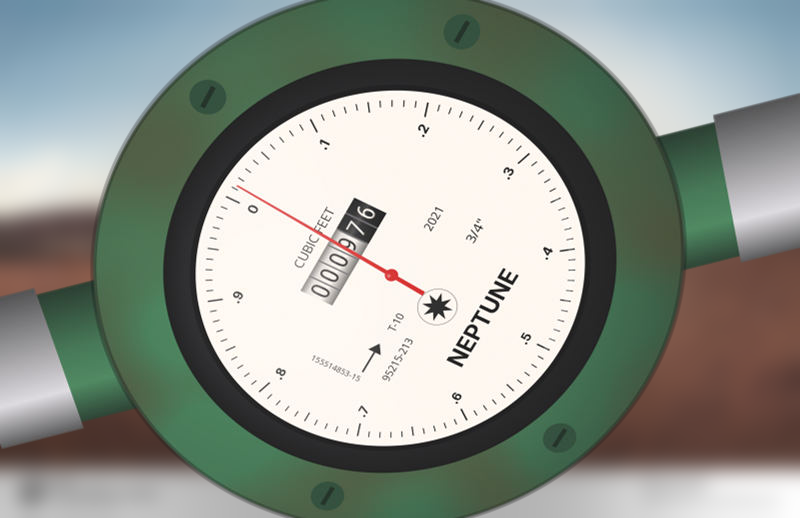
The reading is 976.01,ft³
